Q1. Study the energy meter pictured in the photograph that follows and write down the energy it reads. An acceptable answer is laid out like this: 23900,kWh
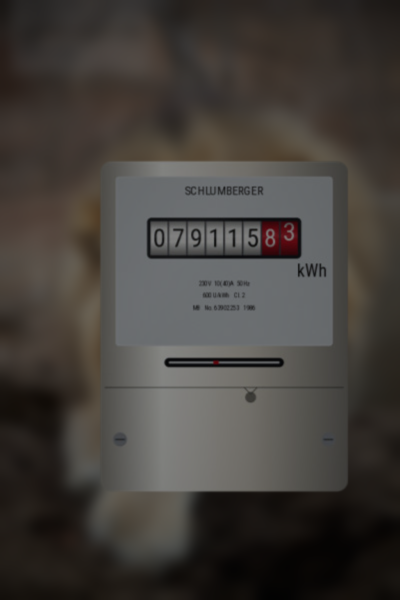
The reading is 79115.83,kWh
